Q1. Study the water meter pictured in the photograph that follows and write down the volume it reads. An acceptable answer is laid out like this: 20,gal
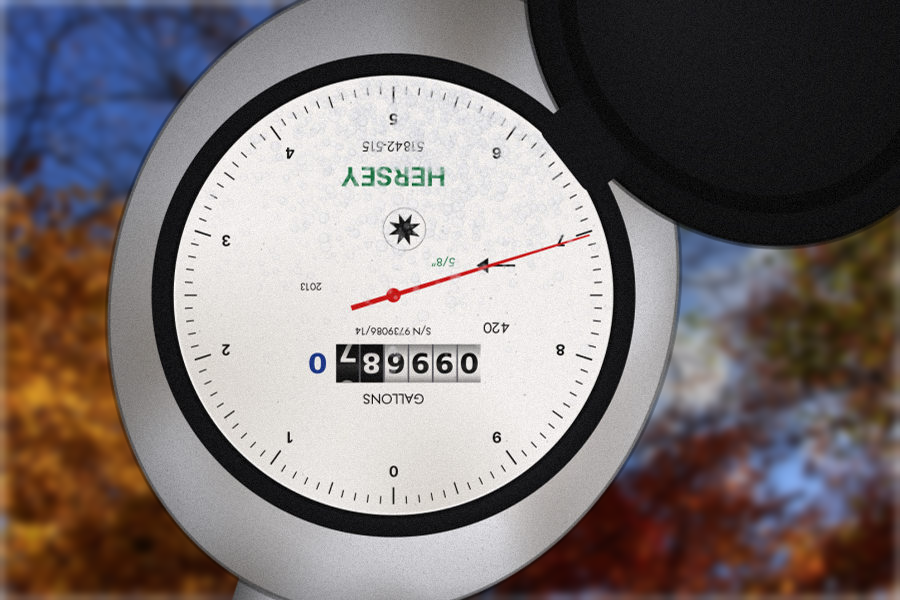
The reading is 996867.0,gal
